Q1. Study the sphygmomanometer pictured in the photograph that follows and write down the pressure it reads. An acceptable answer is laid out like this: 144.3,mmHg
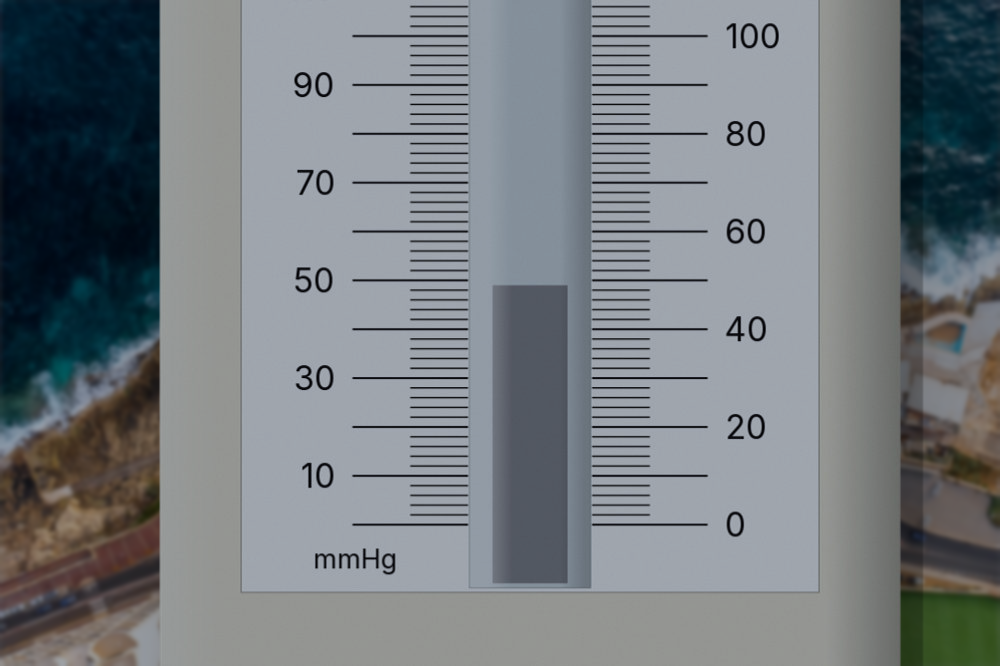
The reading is 49,mmHg
